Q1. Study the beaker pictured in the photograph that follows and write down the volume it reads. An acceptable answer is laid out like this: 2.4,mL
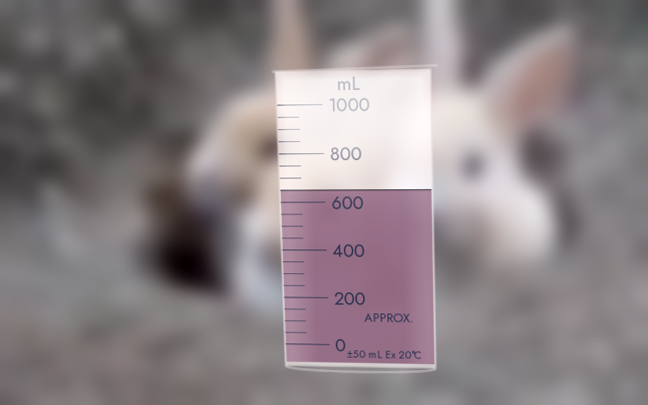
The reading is 650,mL
